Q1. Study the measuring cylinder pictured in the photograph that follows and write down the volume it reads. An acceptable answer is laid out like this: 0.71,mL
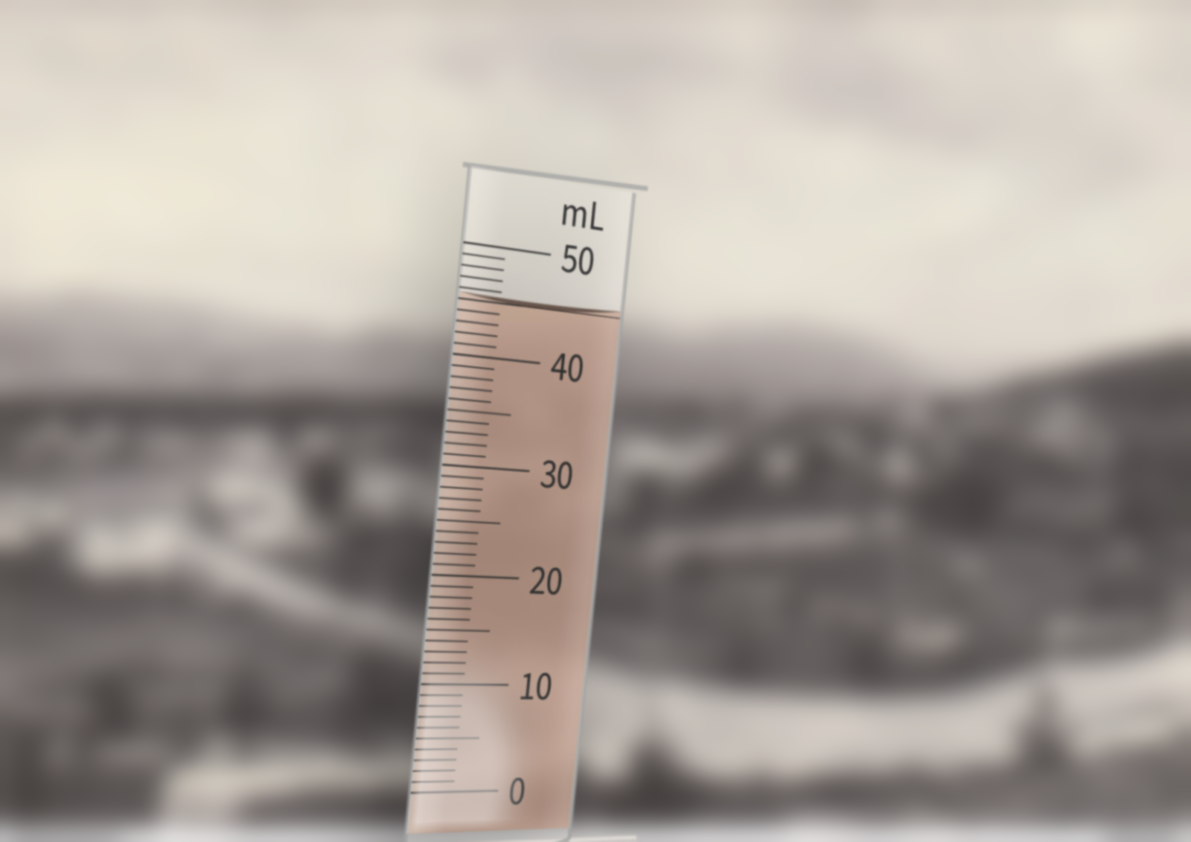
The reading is 45,mL
